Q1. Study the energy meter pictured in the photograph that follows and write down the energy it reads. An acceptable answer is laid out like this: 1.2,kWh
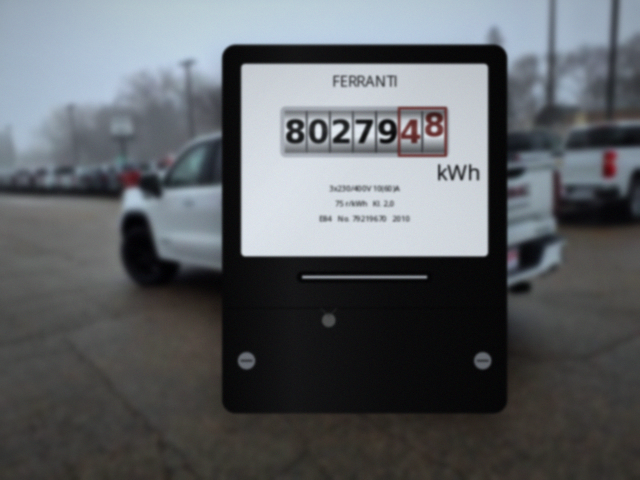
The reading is 80279.48,kWh
